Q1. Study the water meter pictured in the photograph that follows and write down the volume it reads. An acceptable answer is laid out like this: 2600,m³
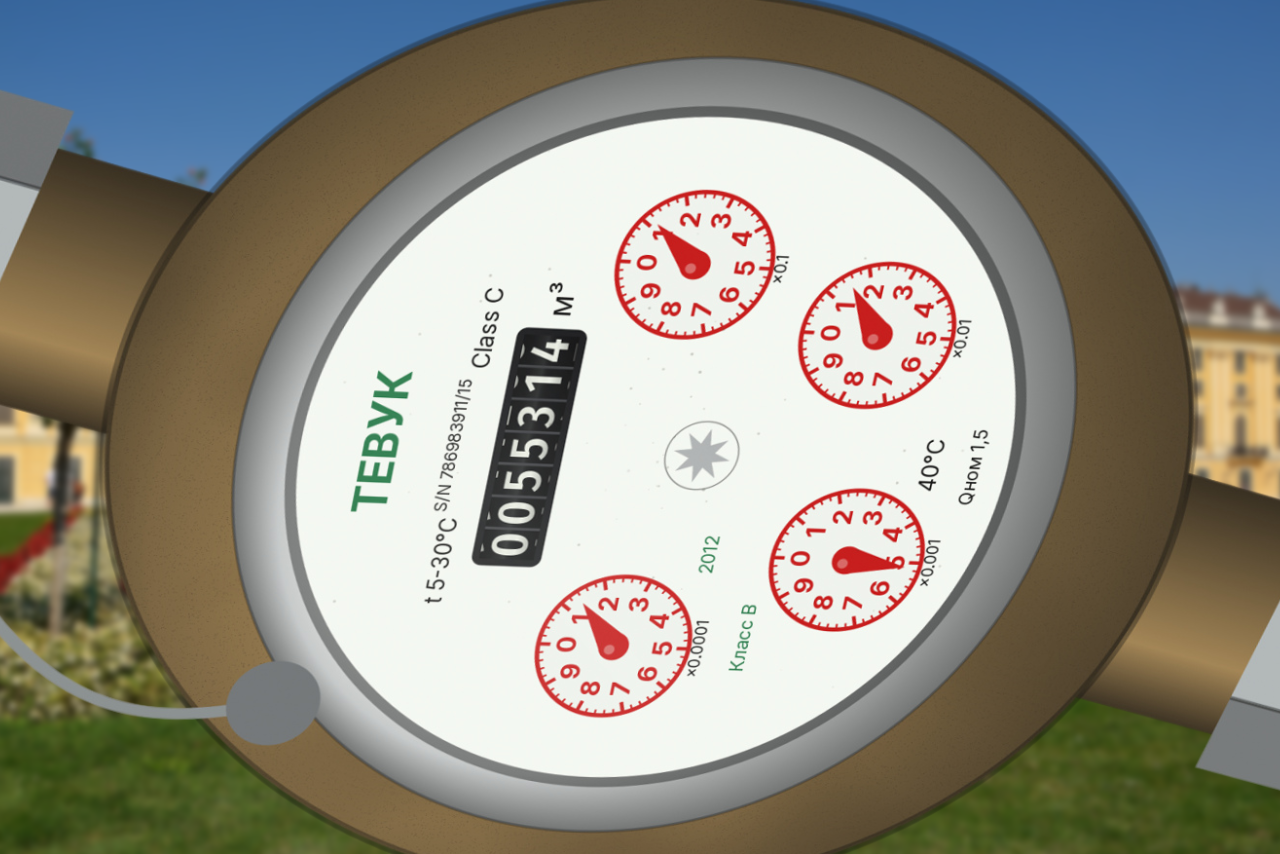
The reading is 55314.1151,m³
